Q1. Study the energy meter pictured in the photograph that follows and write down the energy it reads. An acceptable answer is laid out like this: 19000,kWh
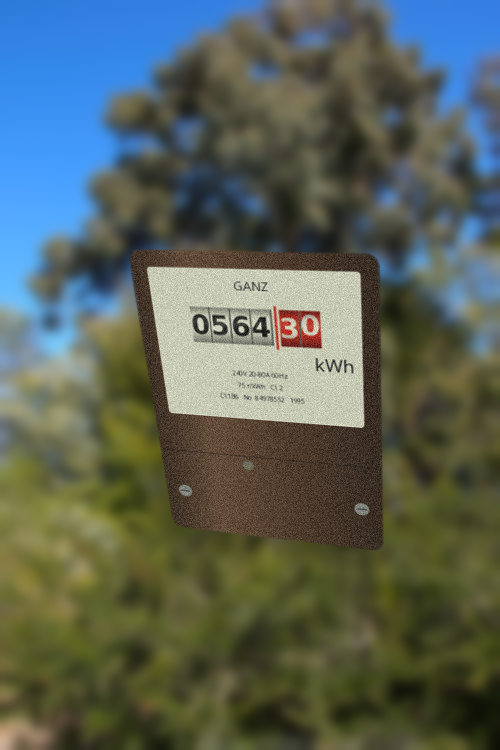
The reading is 564.30,kWh
